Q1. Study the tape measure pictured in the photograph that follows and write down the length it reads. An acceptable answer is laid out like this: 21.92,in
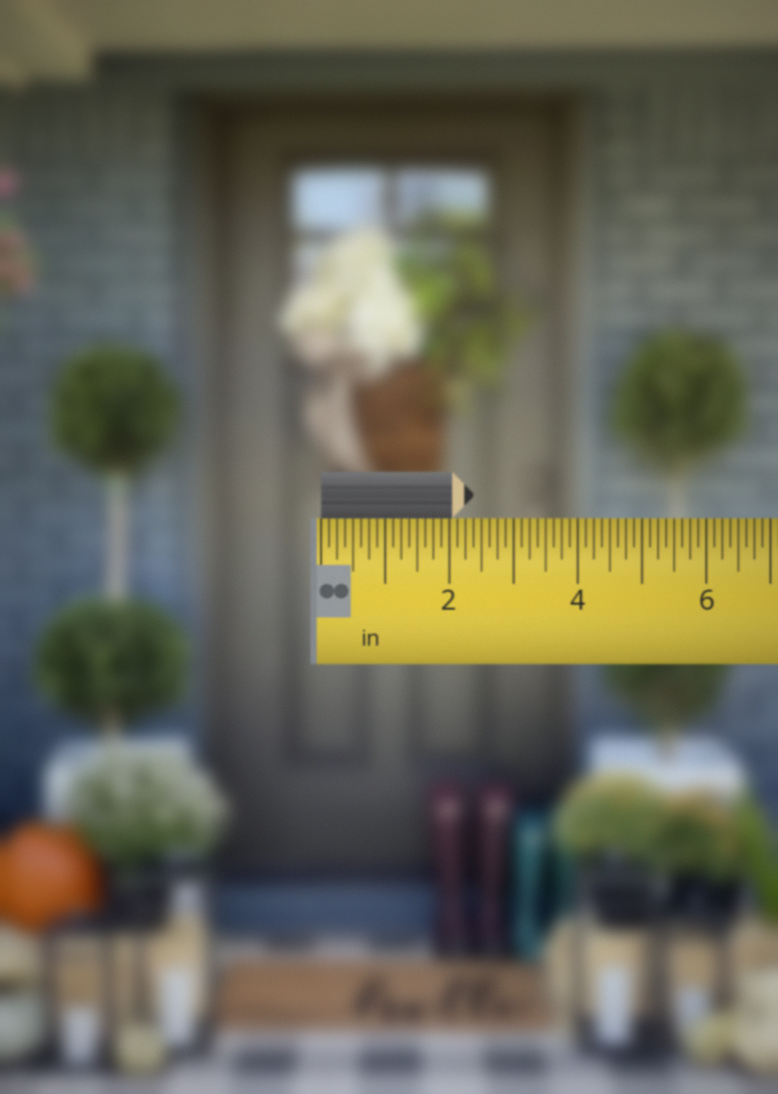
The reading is 2.375,in
